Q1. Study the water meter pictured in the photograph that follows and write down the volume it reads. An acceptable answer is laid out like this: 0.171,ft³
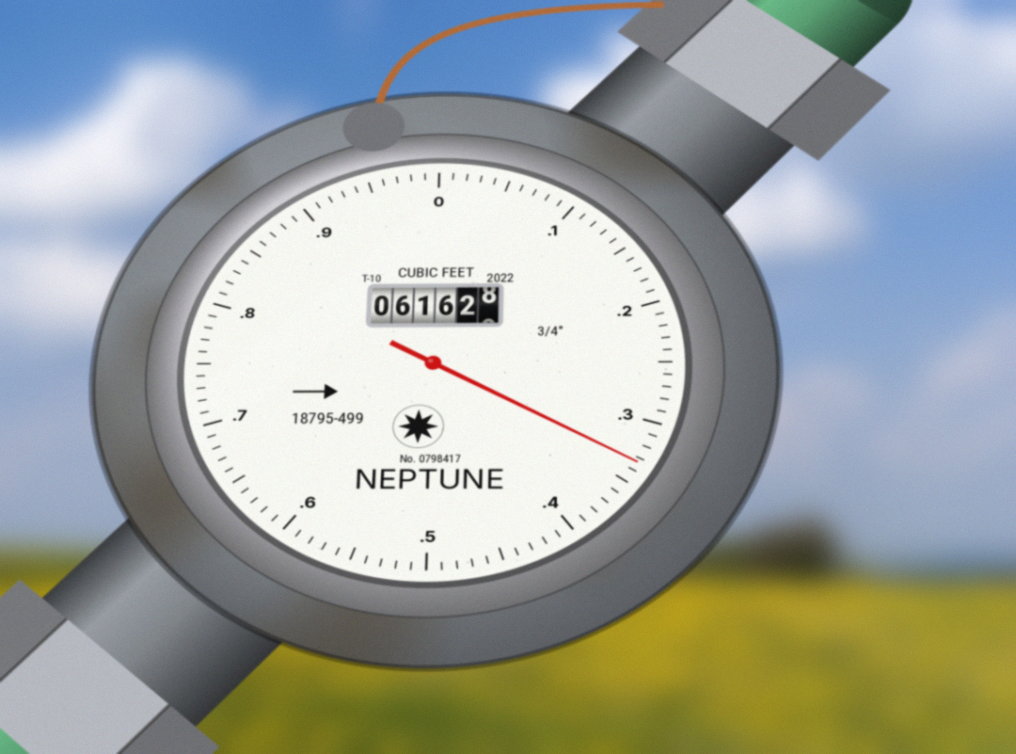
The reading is 61628.33,ft³
